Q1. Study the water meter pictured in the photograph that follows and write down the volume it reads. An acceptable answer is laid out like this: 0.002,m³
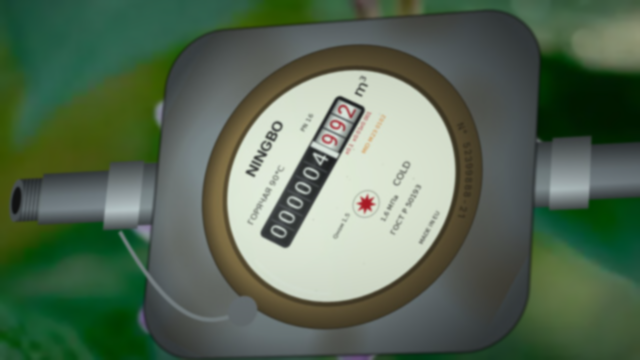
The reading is 4.992,m³
